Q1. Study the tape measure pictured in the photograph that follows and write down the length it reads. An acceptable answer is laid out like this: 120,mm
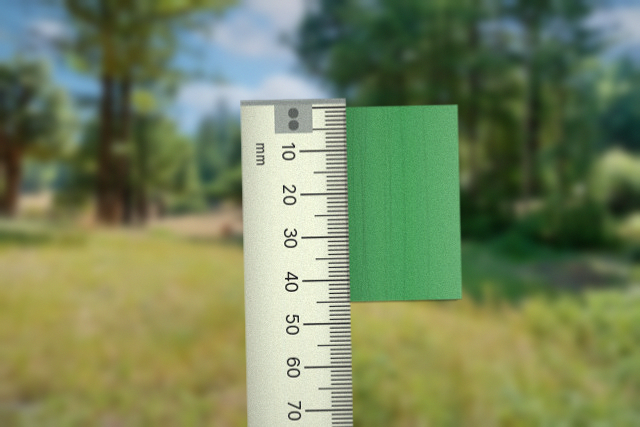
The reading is 45,mm
